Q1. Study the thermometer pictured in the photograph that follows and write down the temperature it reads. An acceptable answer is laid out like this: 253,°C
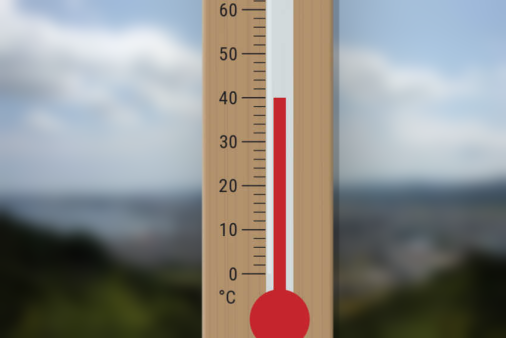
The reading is 40,°C
